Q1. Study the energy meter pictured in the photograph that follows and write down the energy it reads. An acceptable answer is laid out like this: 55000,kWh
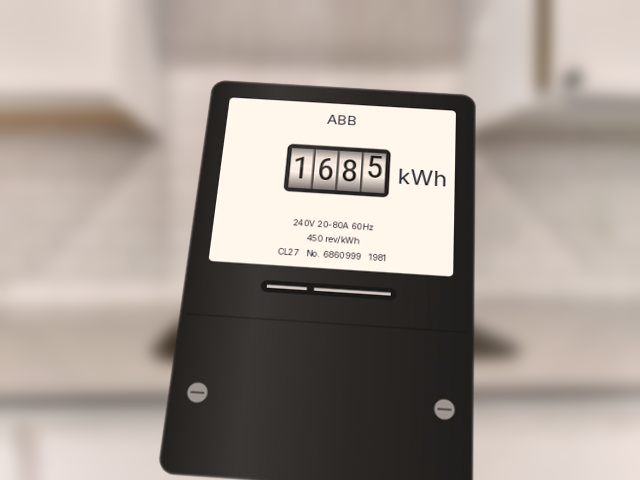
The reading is 1685,kWh
